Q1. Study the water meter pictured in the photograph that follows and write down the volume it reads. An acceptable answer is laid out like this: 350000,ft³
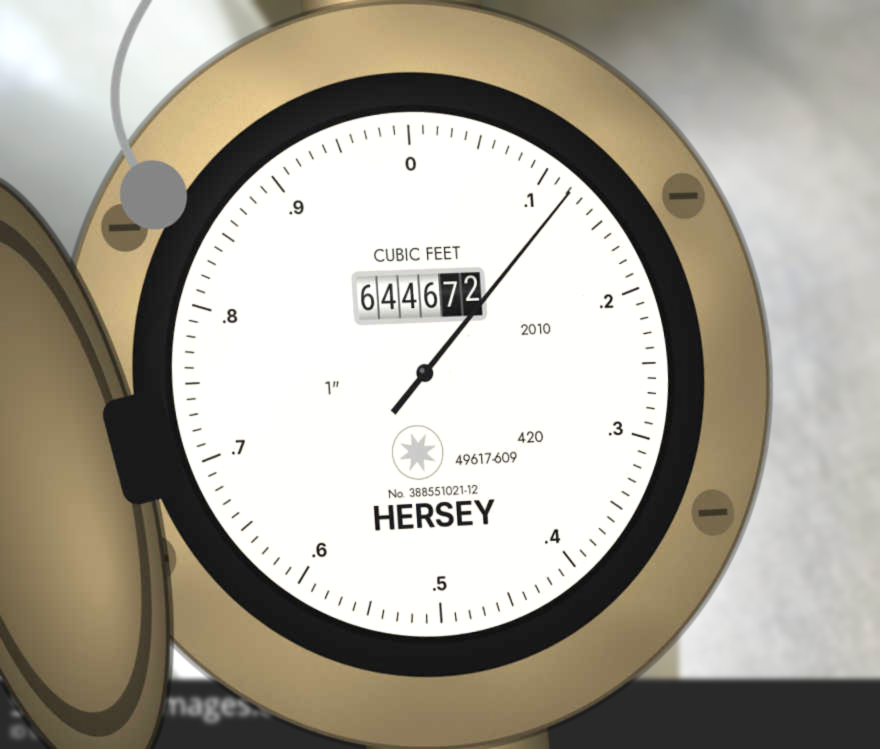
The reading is 644672.12,ft³
